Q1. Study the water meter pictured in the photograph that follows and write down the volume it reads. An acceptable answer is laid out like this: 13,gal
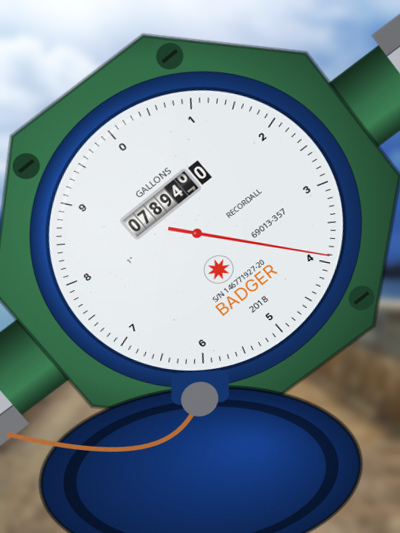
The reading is 789463.9,gal
